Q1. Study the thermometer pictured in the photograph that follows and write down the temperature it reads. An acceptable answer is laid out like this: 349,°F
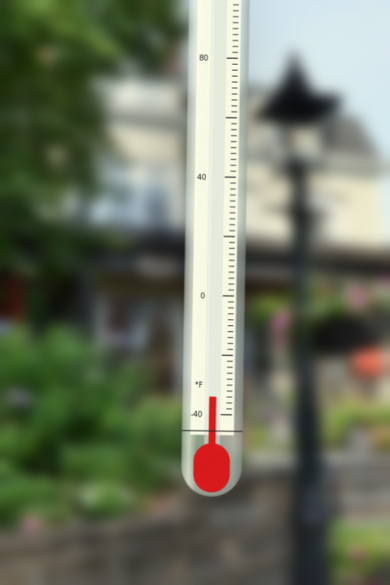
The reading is -34,°F
